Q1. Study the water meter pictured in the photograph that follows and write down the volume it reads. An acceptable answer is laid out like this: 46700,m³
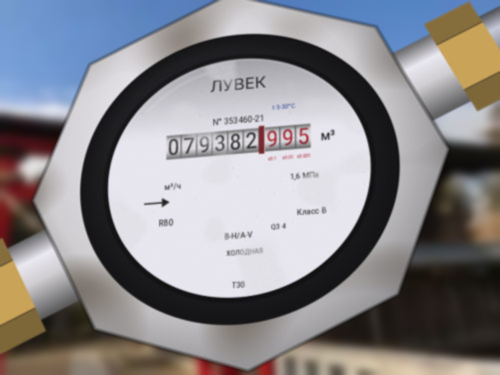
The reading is 79382.995,m³
